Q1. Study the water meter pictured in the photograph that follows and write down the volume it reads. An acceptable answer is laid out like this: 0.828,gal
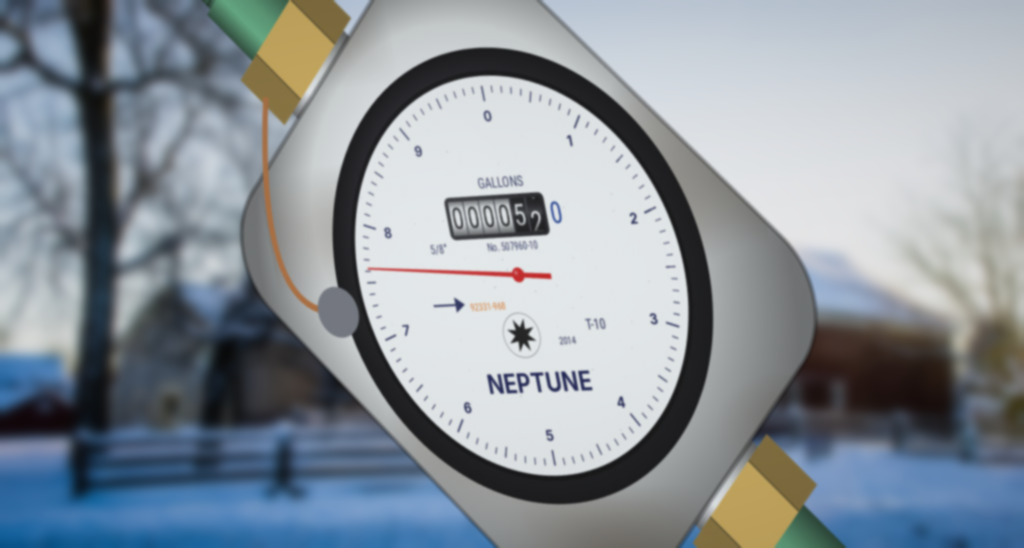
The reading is 517.6,gal
